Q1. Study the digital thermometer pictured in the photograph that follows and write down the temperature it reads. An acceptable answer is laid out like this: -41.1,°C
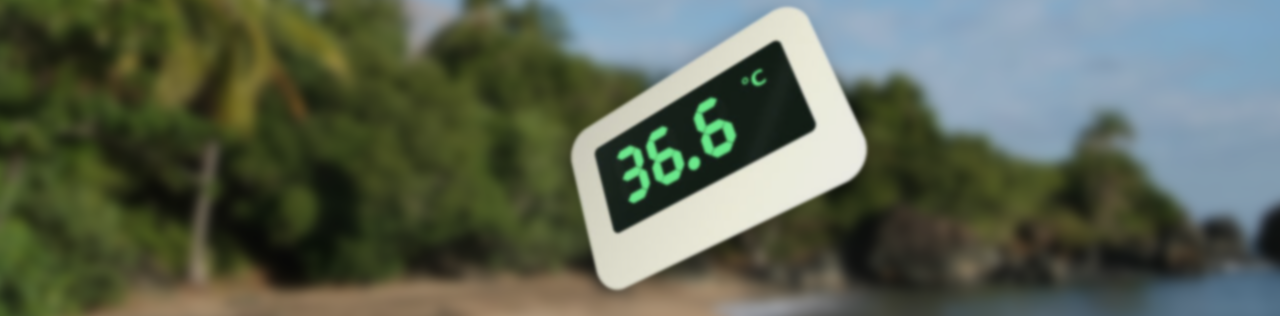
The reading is 36.6,°C
